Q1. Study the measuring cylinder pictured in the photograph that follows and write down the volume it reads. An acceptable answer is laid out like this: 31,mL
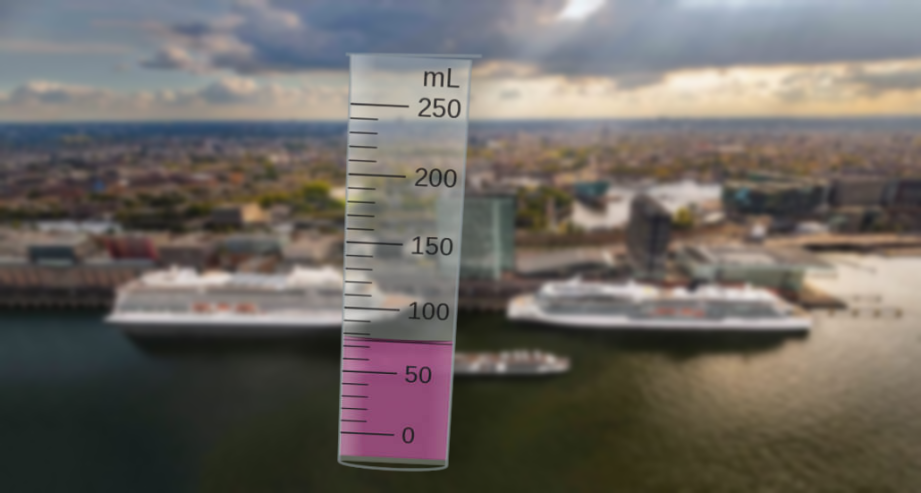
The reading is 75,mL
